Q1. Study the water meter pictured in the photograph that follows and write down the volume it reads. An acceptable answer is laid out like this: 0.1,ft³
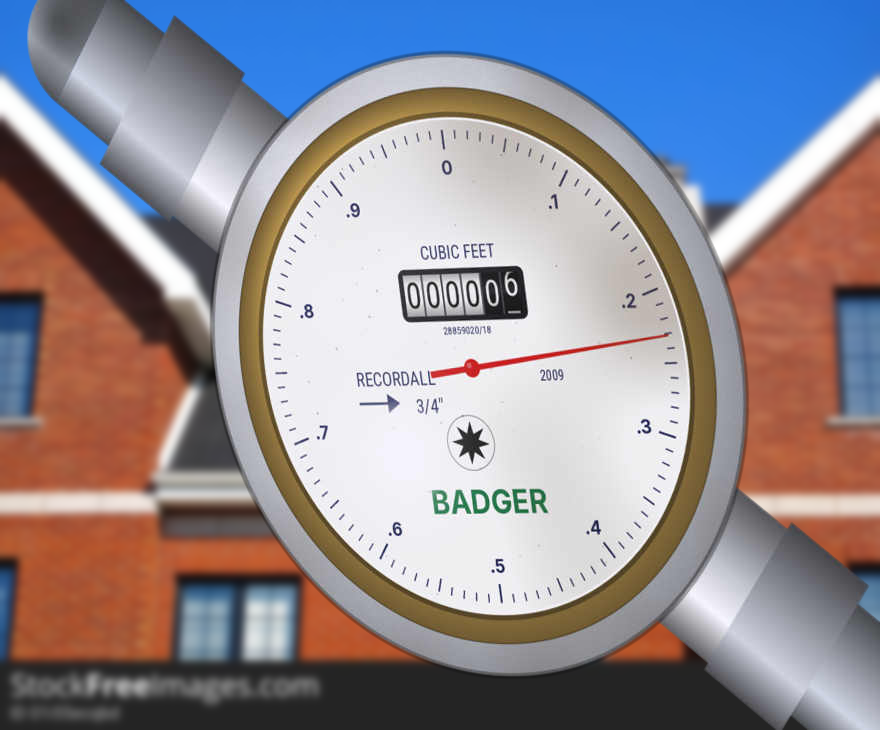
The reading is 6.23,ft³
